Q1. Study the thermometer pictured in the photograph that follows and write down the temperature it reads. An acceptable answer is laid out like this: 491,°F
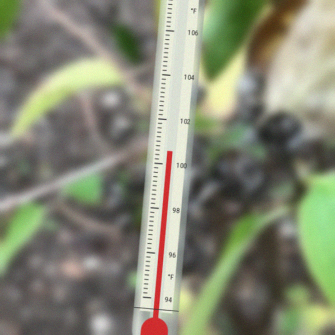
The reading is 100.6,°F
